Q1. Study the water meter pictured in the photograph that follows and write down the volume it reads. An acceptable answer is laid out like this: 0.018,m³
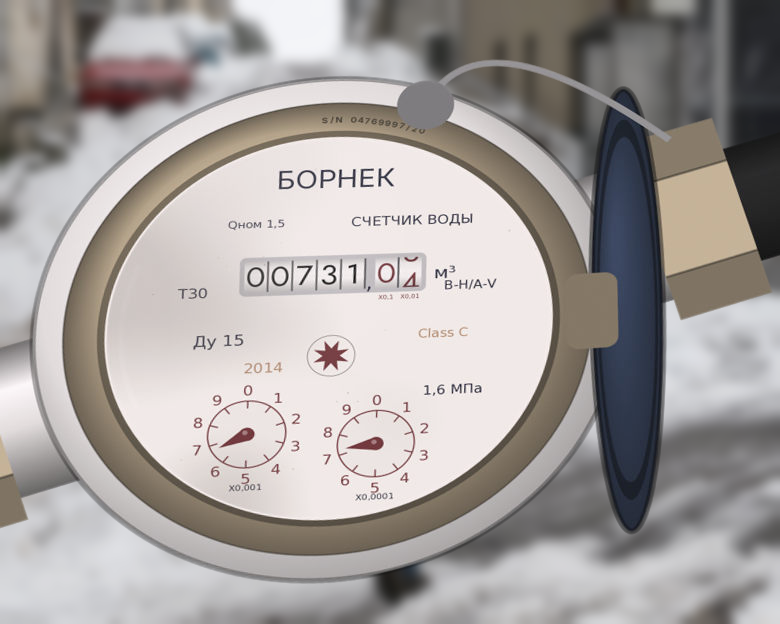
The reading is 731.0367,m³
